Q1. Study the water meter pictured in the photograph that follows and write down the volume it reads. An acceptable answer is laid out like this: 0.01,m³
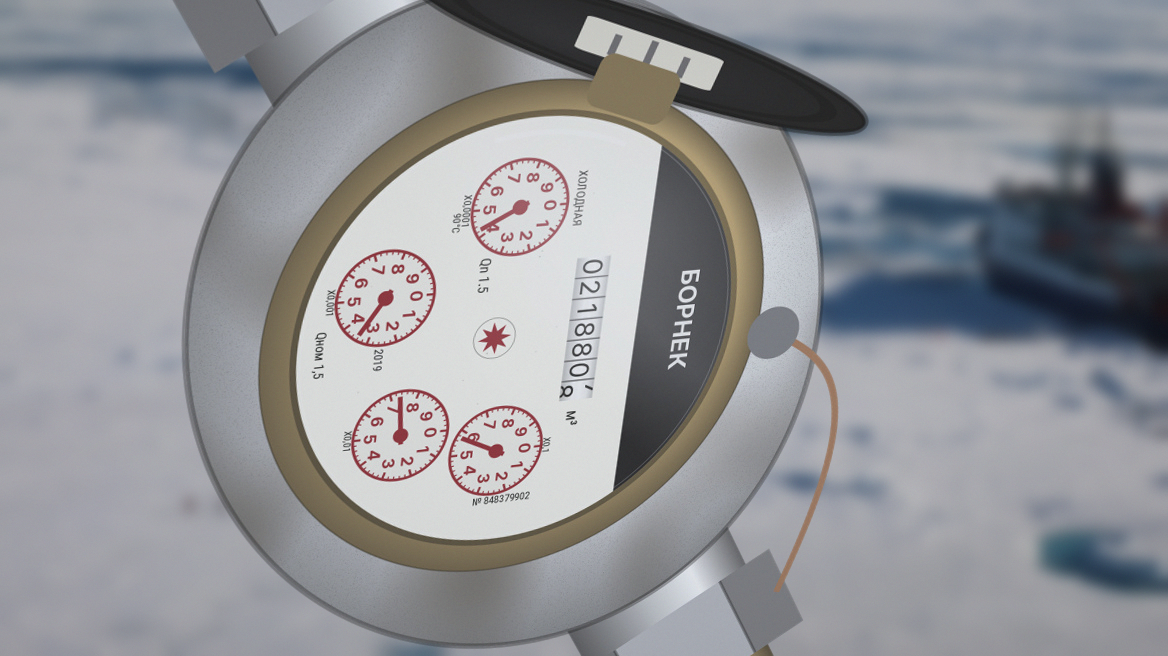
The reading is 218807.5734,m³
